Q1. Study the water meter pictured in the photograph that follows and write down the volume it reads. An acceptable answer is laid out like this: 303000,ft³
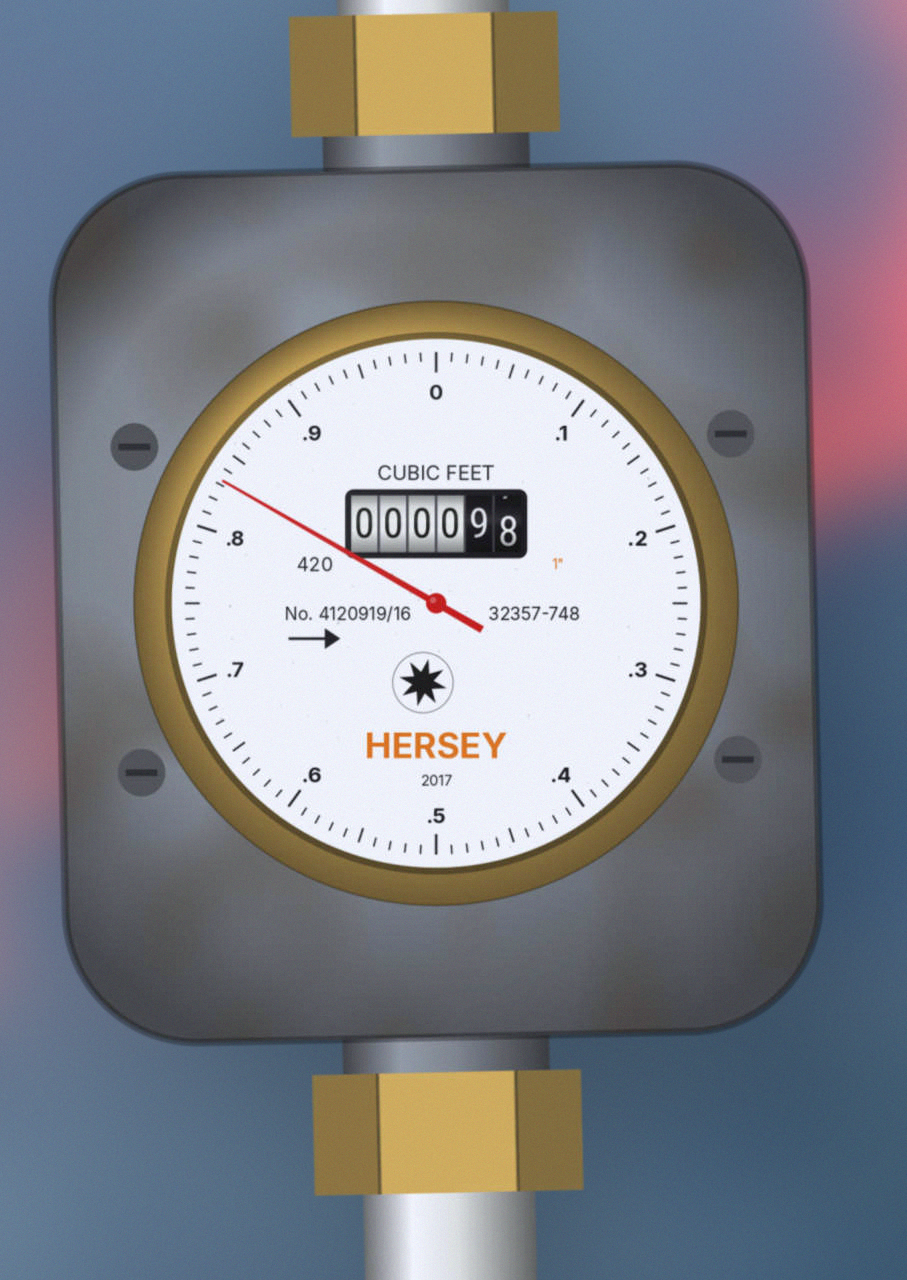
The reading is 97.83,ft³
